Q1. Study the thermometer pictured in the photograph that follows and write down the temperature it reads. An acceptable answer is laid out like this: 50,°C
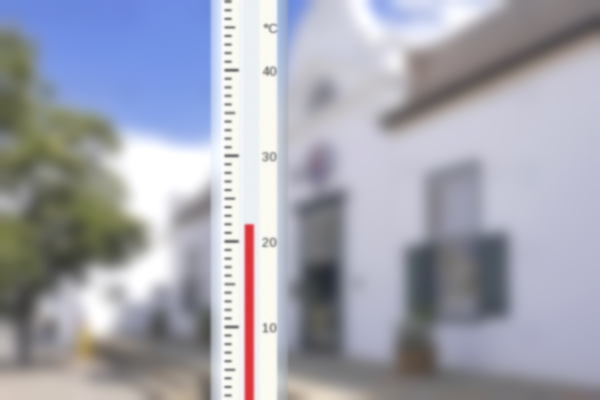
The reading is 22,°C
